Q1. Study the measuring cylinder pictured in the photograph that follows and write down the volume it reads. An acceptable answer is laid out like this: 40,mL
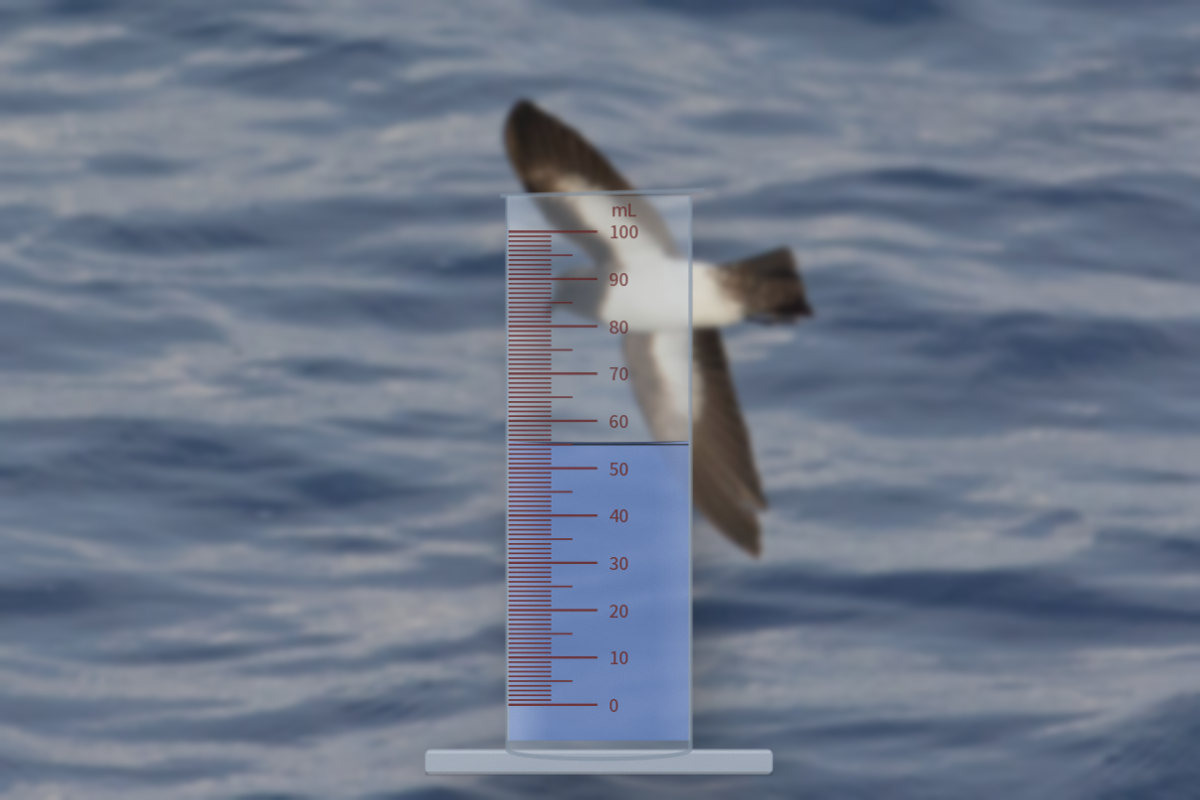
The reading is 55,mL
